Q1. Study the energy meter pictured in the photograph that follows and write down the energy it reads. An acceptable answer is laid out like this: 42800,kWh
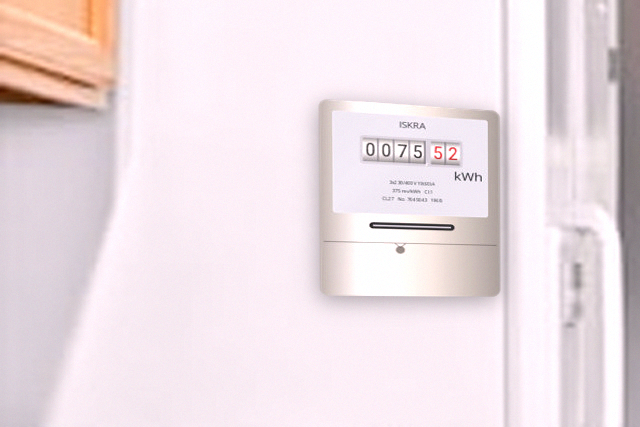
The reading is 75.52,kWh
